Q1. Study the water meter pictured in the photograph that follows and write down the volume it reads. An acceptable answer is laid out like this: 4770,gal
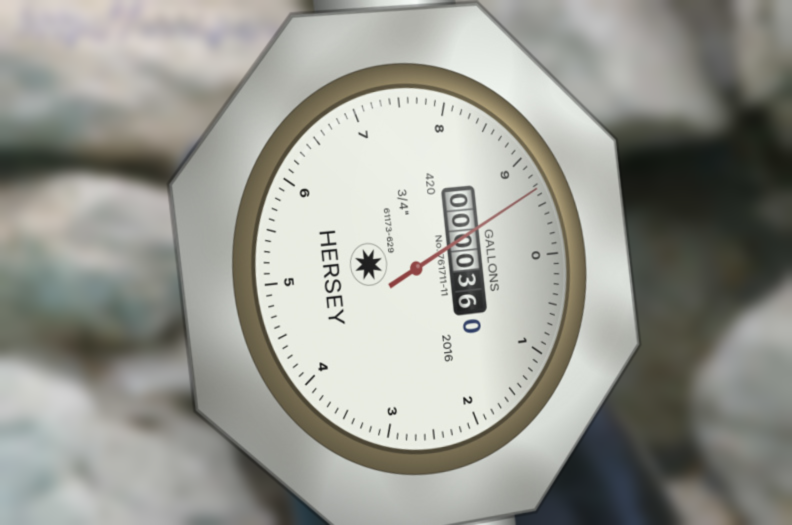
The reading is 359.3,gal
